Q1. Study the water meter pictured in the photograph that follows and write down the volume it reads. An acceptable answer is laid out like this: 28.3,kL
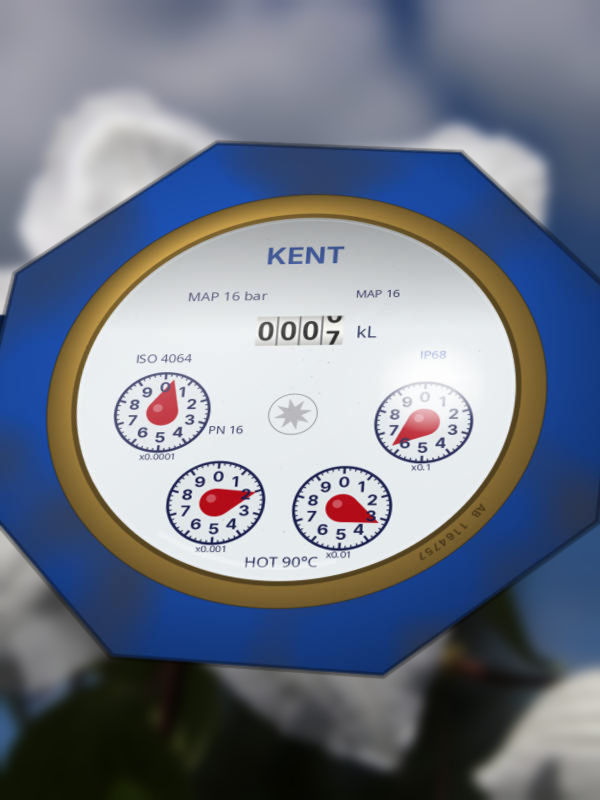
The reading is 6.6320,kL
